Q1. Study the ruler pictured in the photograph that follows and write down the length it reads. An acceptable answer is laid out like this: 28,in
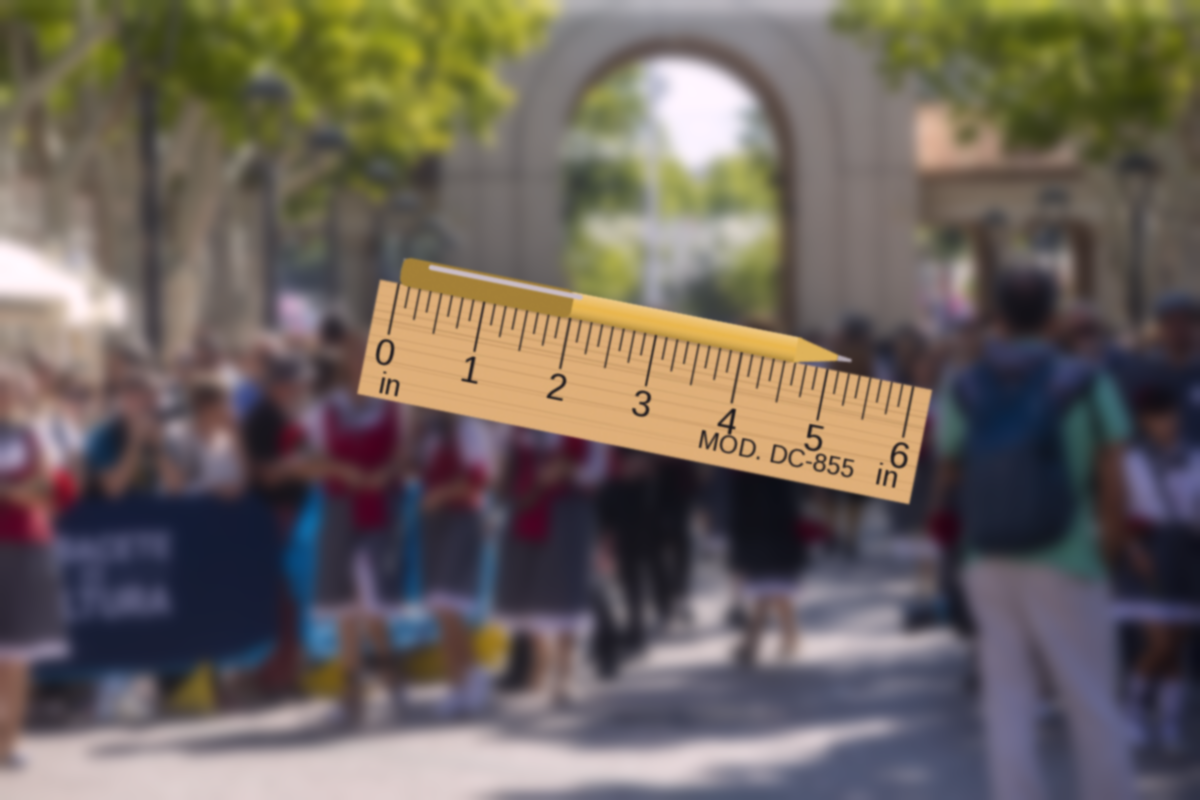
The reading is 5.25,in
